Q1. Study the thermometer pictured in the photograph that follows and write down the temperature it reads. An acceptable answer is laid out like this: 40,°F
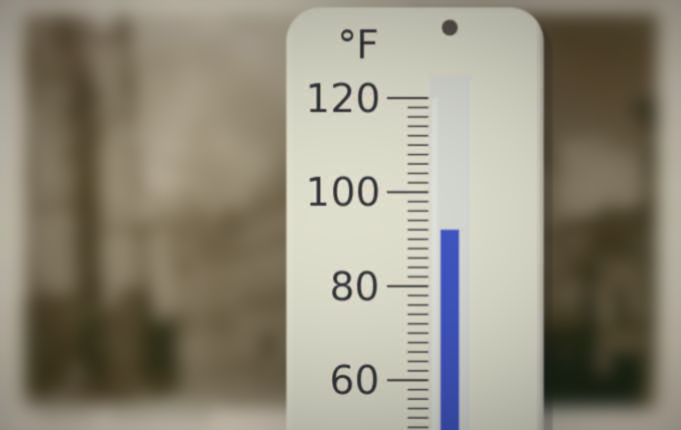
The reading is 92,°F
